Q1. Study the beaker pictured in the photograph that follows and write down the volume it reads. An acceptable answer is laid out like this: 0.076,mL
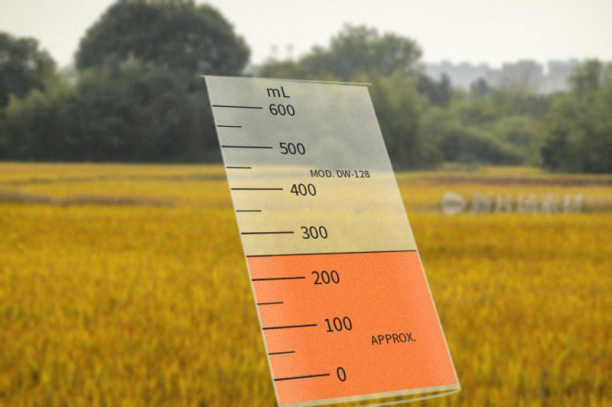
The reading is 250,mL
